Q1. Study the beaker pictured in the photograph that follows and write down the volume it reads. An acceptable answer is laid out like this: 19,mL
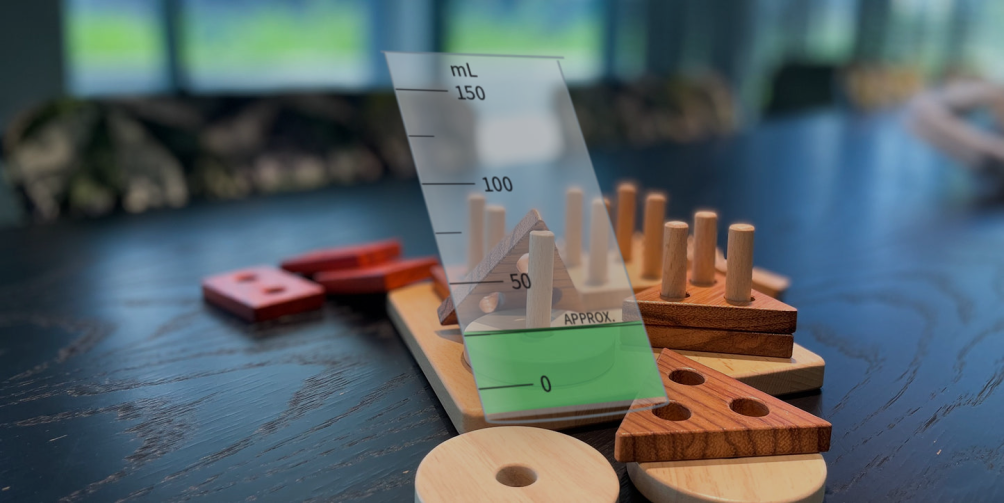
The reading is 25,mL
